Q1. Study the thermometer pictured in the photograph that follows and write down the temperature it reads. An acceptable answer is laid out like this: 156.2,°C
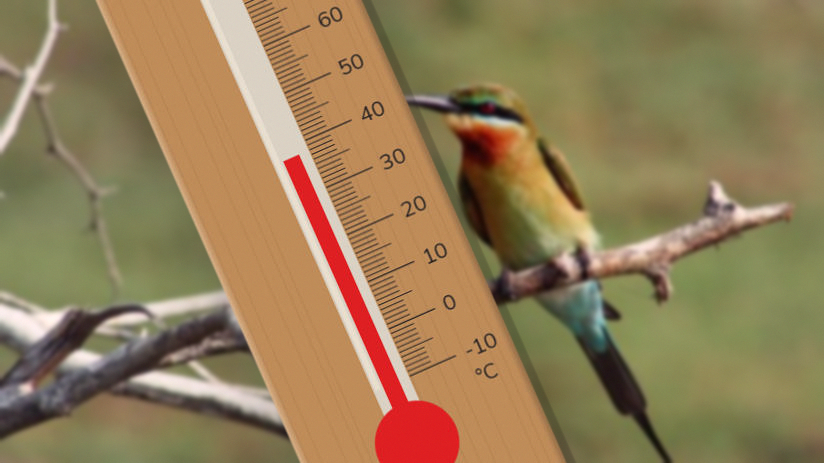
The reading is 38,°C
